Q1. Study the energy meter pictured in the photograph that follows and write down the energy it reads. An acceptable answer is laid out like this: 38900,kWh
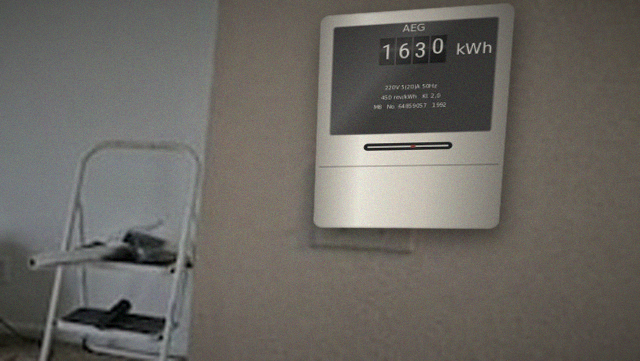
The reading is 1630,kWh
